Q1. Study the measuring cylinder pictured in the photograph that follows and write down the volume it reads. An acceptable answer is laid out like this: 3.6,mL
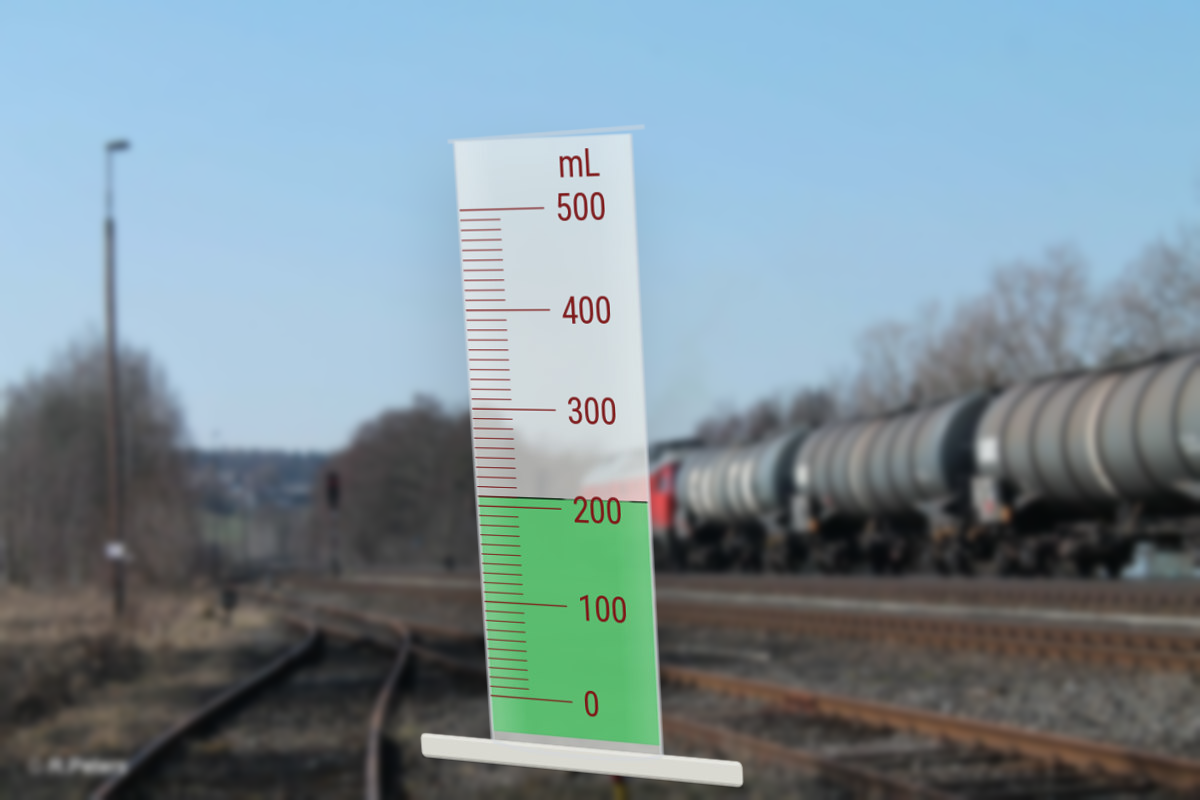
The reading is 210,mL
